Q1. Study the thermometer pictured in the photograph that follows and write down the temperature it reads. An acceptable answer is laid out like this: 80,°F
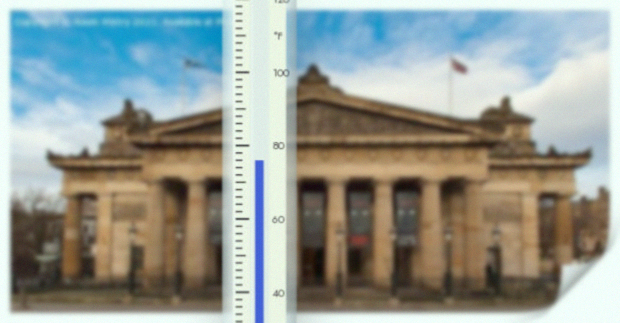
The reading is 76,°F
